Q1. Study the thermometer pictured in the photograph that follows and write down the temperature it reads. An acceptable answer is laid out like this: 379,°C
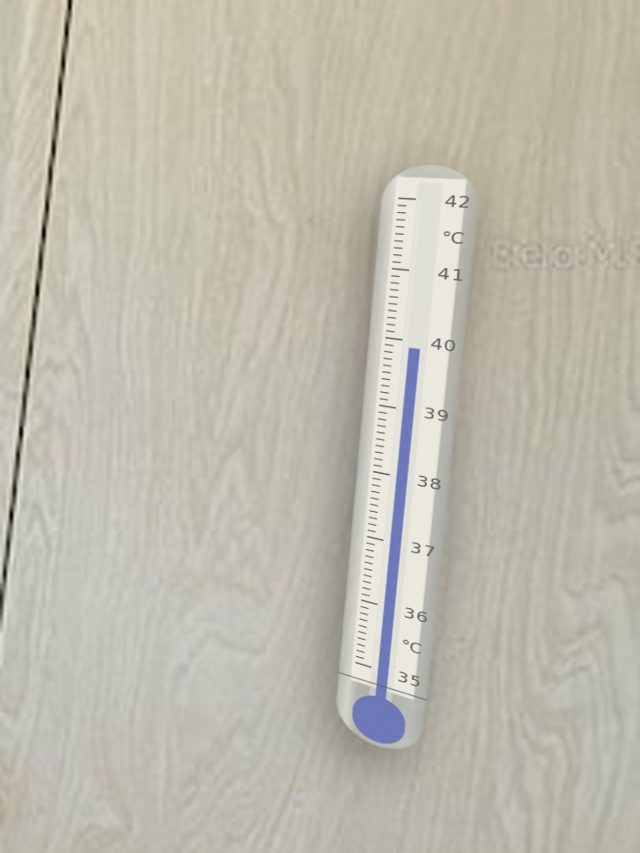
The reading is 39.9,°C
